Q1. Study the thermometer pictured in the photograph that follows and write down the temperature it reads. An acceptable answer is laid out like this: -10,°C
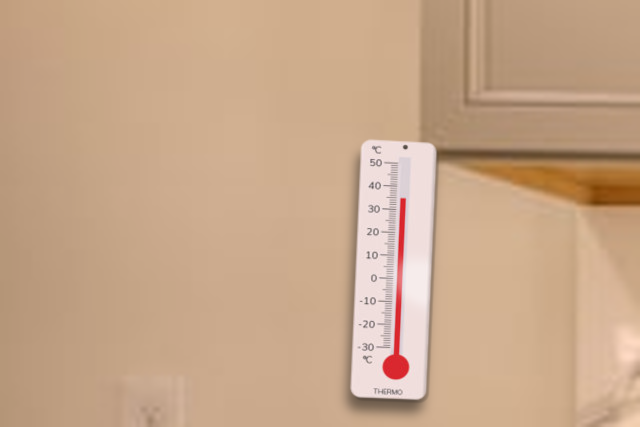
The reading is 35,°C
